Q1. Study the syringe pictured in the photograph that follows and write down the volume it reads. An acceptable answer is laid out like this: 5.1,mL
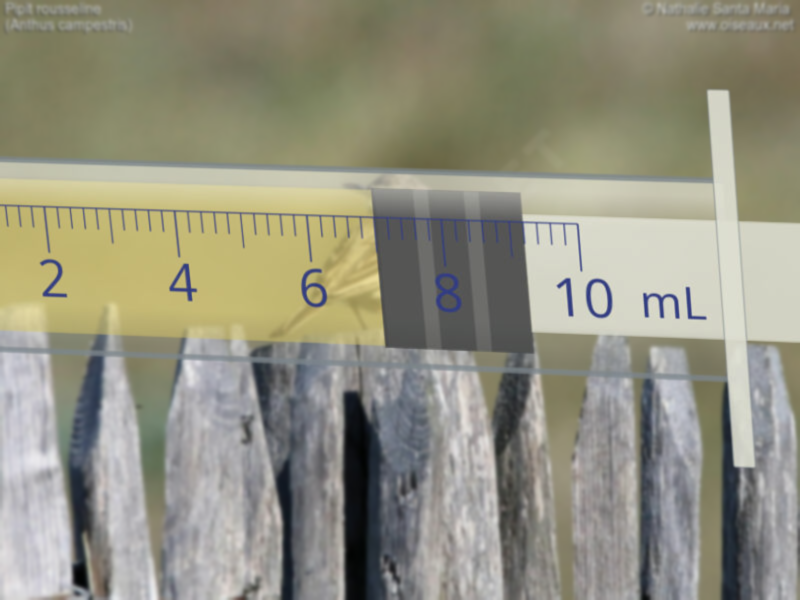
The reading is 7,mL
